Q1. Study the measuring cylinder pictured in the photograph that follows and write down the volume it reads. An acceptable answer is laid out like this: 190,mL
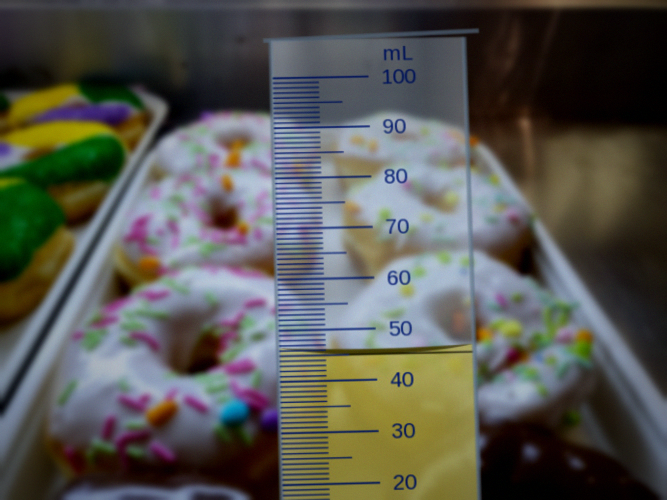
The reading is 45,mL
